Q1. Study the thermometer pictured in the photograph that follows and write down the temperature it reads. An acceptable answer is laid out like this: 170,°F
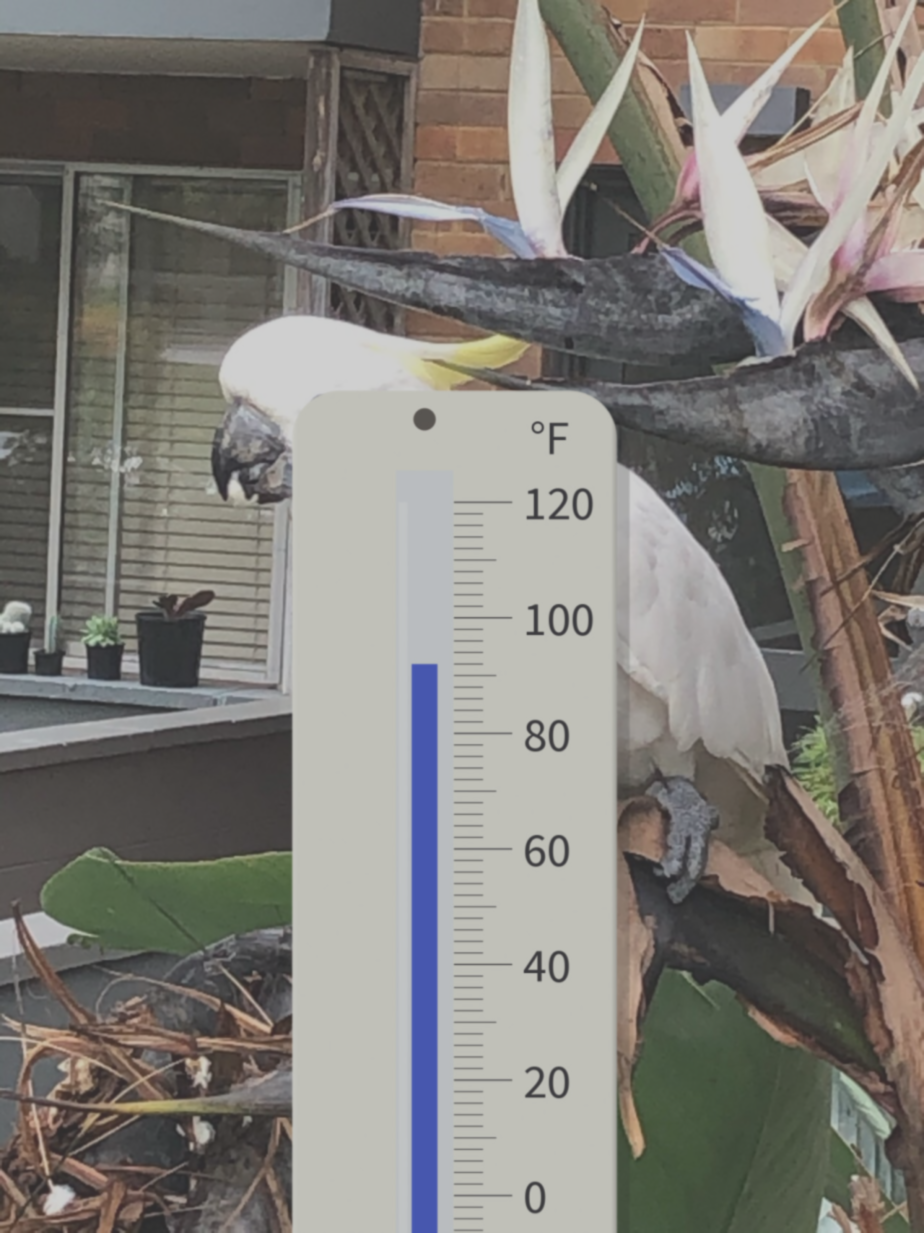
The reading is 92,°F
